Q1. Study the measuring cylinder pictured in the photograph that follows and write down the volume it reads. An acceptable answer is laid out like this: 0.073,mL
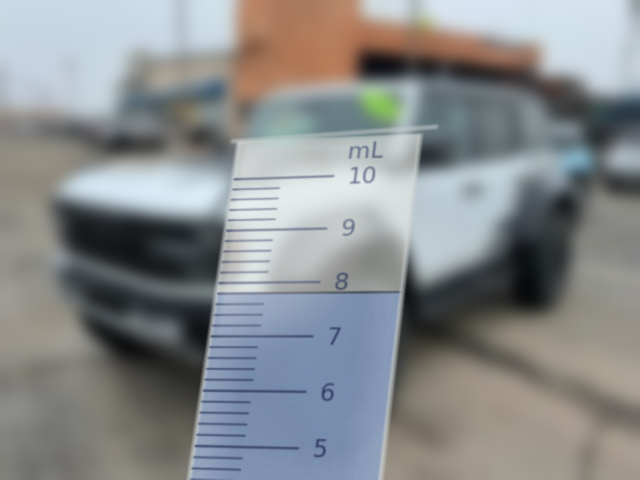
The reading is 7.8,mL
